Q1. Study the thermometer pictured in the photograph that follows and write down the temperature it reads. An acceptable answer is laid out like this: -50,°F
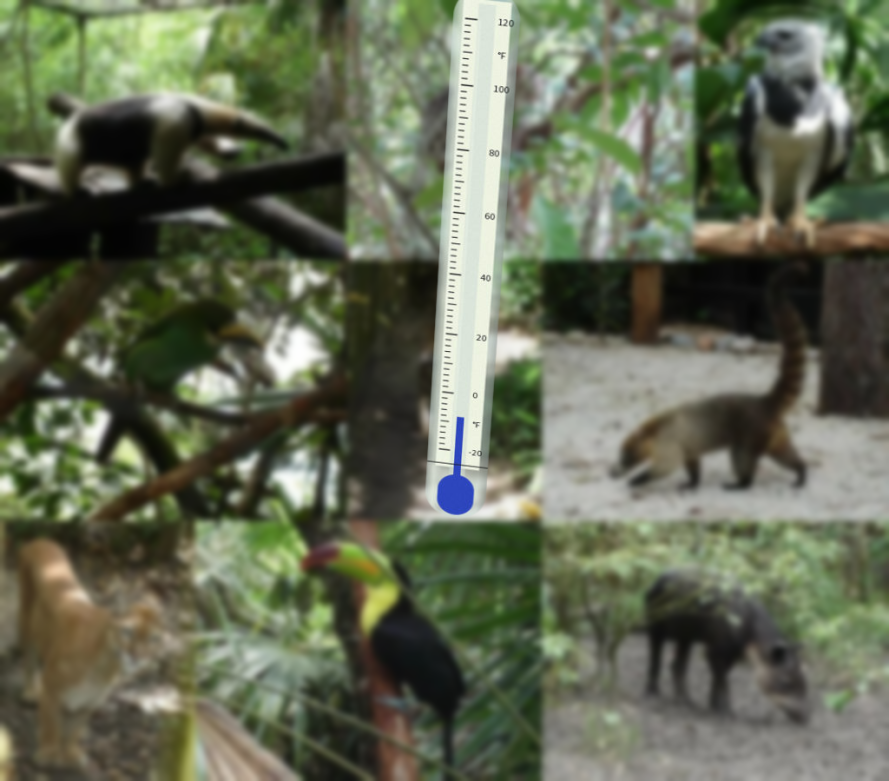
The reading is -8,°F
